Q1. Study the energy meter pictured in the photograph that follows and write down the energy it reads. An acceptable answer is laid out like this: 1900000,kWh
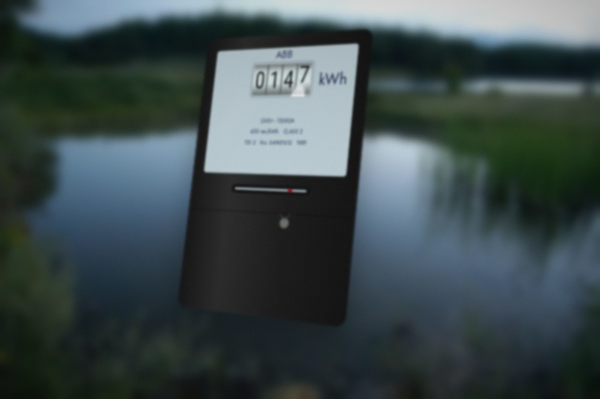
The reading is 147,kWh
